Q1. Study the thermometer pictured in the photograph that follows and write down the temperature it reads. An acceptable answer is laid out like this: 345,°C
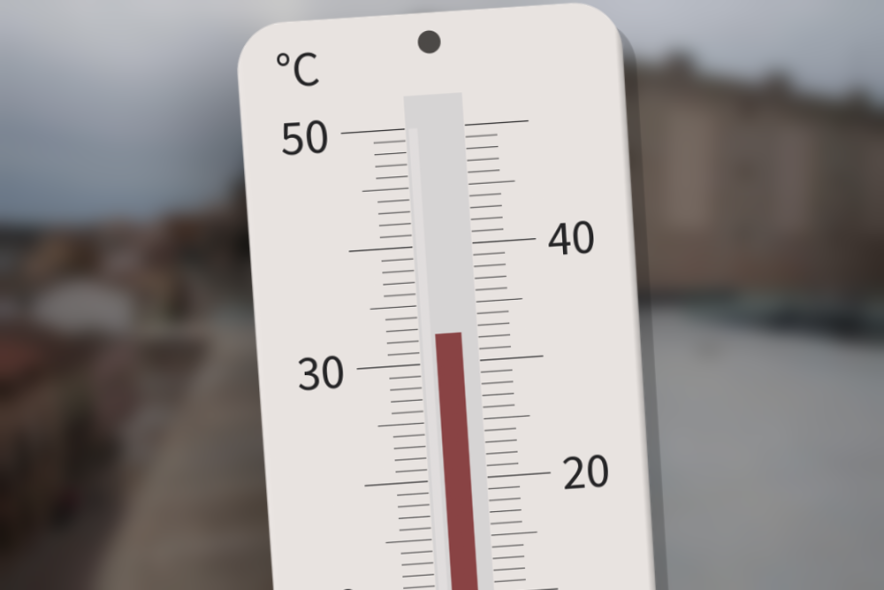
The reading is 32.5,°C
